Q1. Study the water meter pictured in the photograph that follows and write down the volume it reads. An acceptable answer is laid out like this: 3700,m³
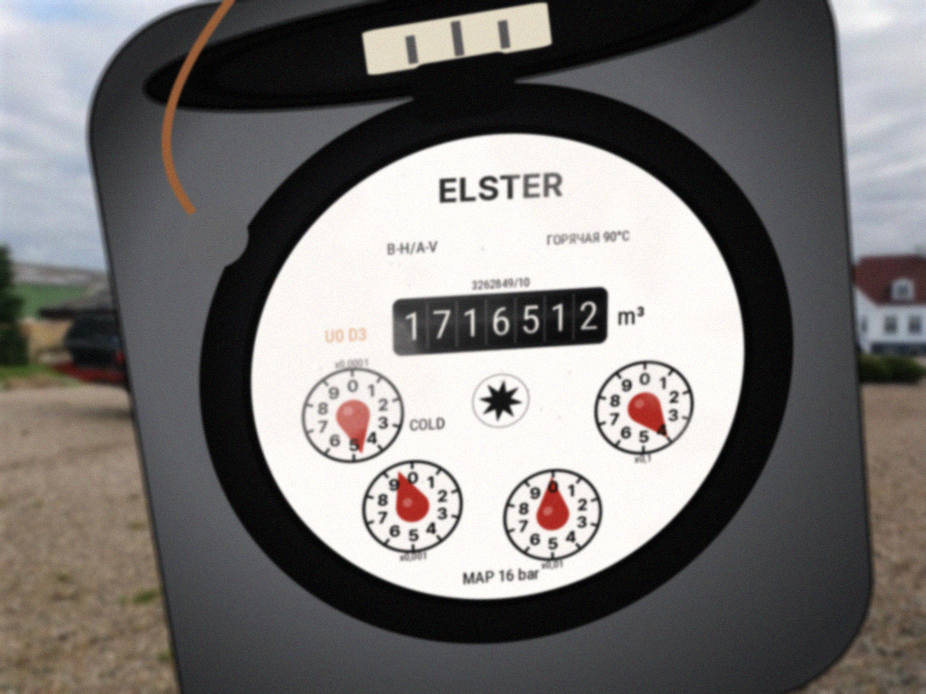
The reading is 1716512.3994,m³
